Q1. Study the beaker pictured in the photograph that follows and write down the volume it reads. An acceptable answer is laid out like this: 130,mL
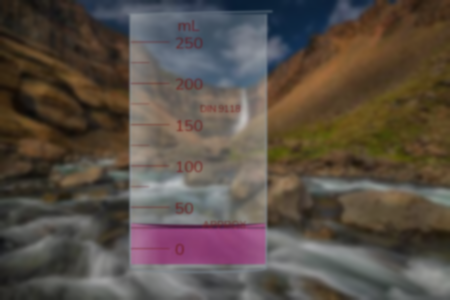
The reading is 25,mL
